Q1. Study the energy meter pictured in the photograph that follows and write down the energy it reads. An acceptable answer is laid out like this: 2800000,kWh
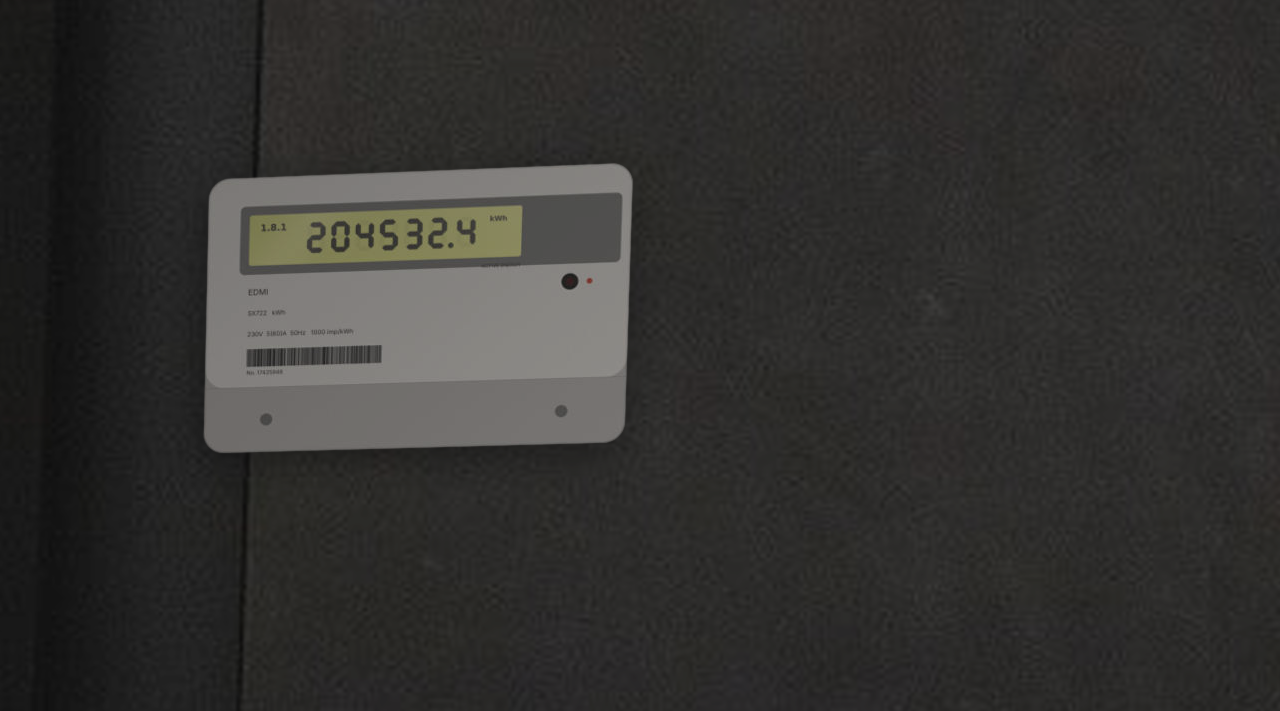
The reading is 204532.4,kWh
